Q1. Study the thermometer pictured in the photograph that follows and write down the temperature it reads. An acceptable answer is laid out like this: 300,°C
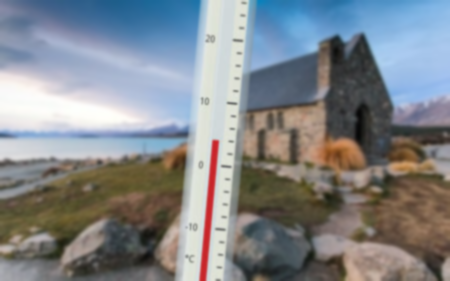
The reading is 4,°C
